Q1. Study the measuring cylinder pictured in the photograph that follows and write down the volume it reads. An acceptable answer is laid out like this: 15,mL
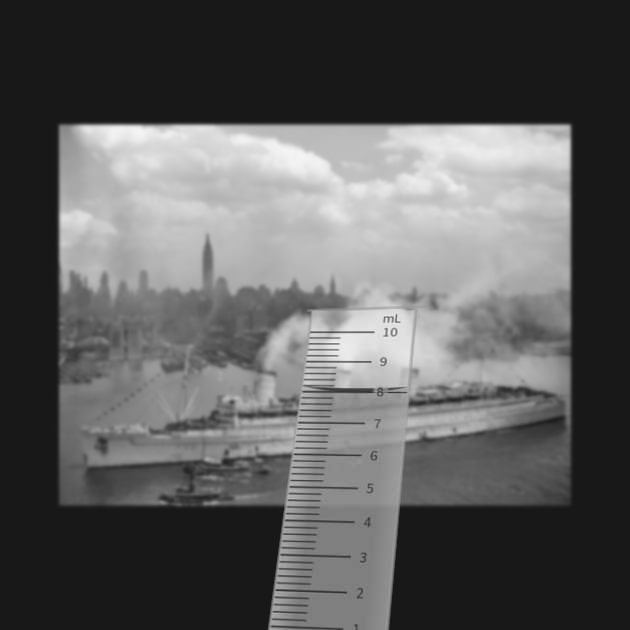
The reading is 8,mL
